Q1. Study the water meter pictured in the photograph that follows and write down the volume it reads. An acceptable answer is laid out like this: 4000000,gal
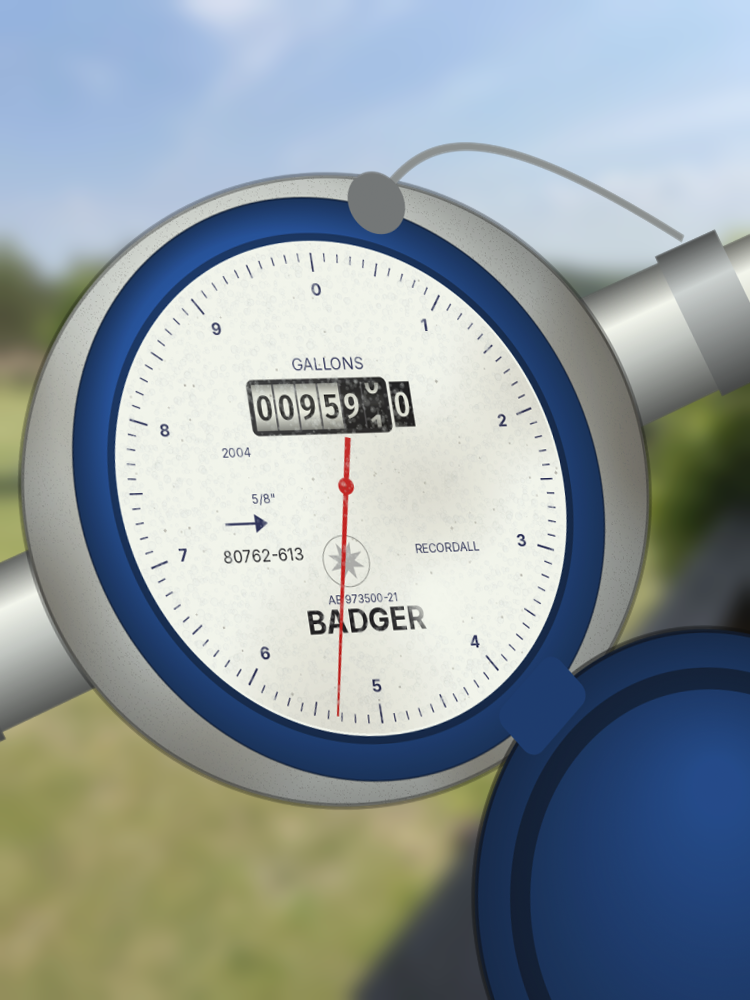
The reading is 95905.3,gal
